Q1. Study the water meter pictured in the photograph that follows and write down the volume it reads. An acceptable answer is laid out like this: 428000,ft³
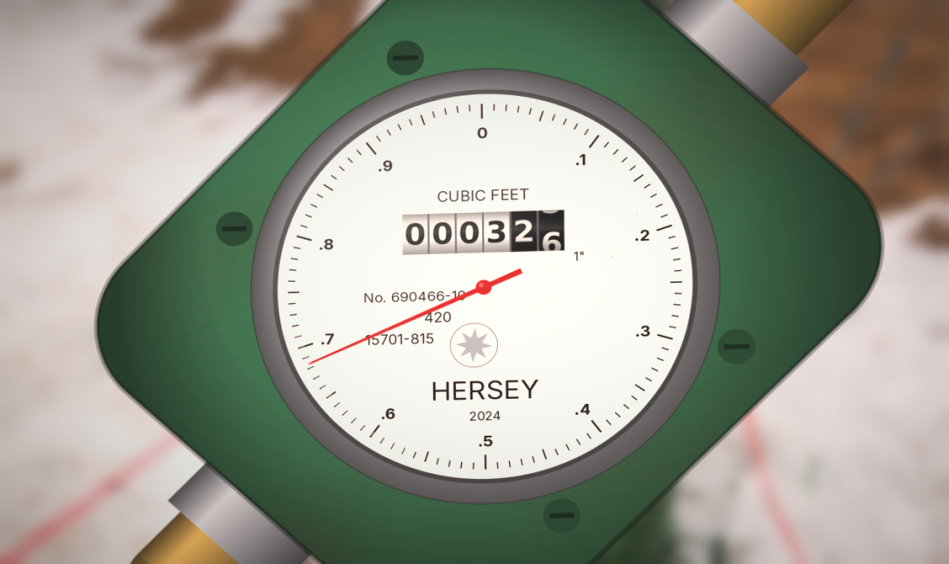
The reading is 325.68,ft³
